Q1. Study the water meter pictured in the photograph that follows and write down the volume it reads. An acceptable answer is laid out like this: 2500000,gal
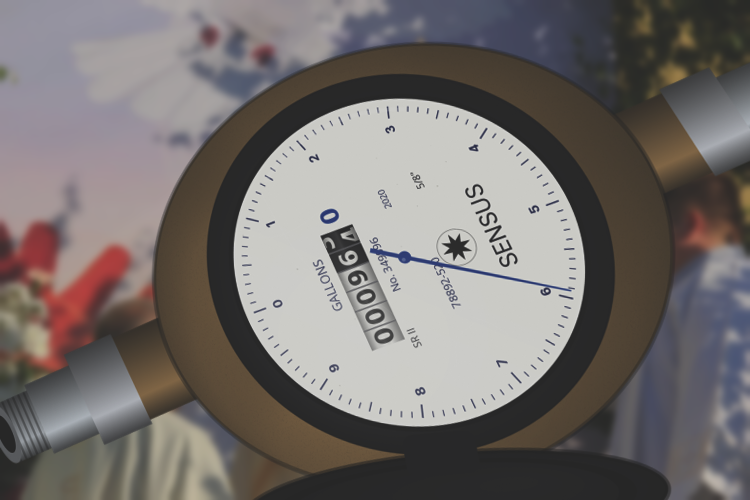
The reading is 9635.9,gal
